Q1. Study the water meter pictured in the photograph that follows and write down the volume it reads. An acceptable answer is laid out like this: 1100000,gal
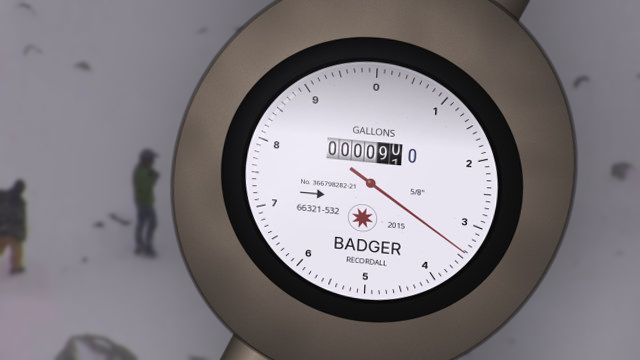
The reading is 903.4,gal
